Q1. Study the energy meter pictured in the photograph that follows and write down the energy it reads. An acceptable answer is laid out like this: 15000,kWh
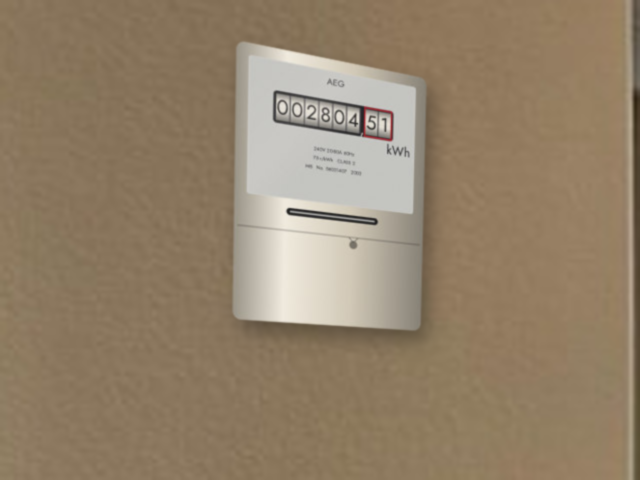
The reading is 2804.51,kWh
